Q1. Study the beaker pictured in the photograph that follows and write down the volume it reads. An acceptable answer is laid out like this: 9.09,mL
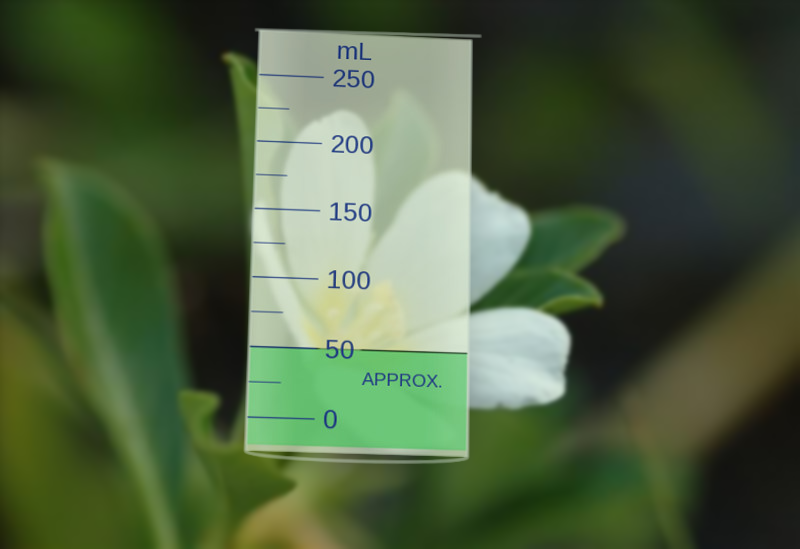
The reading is 50,mL
